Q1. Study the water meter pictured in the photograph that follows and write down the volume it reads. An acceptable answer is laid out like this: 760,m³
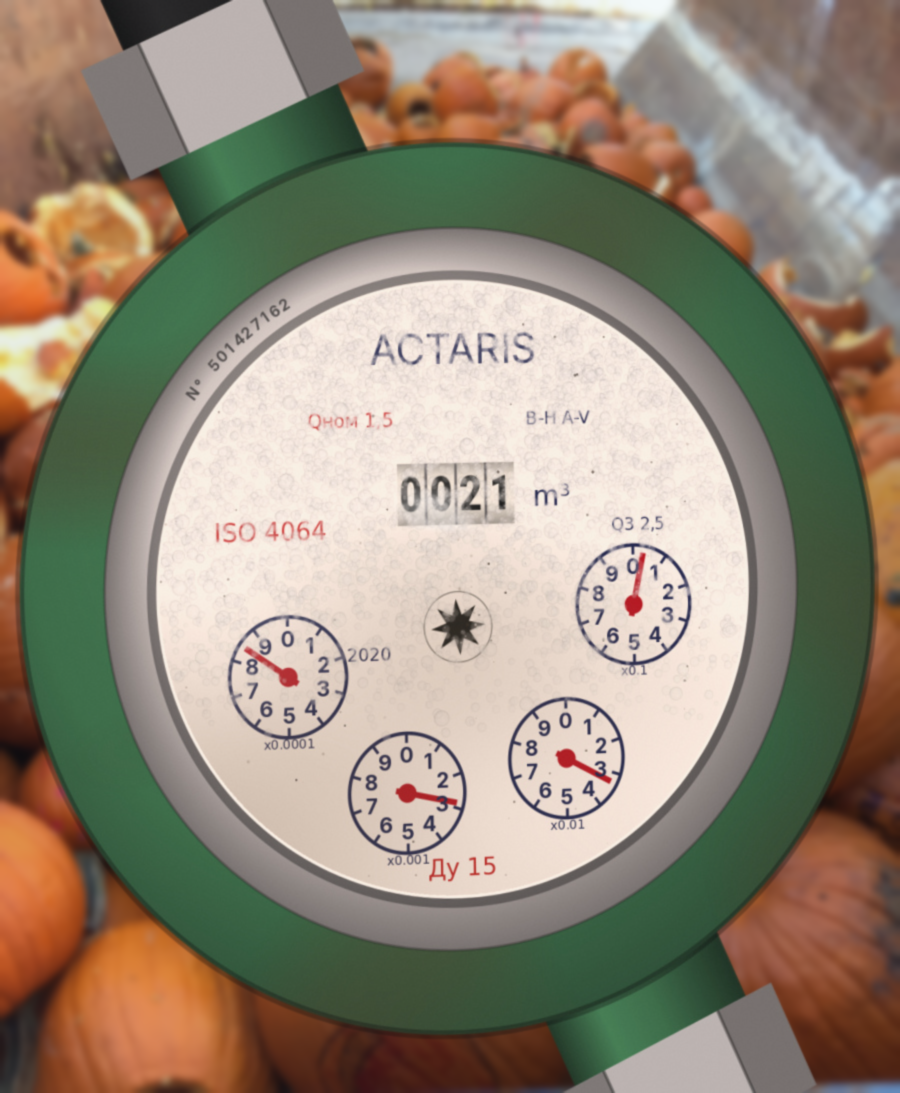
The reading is 21.0328,m³
